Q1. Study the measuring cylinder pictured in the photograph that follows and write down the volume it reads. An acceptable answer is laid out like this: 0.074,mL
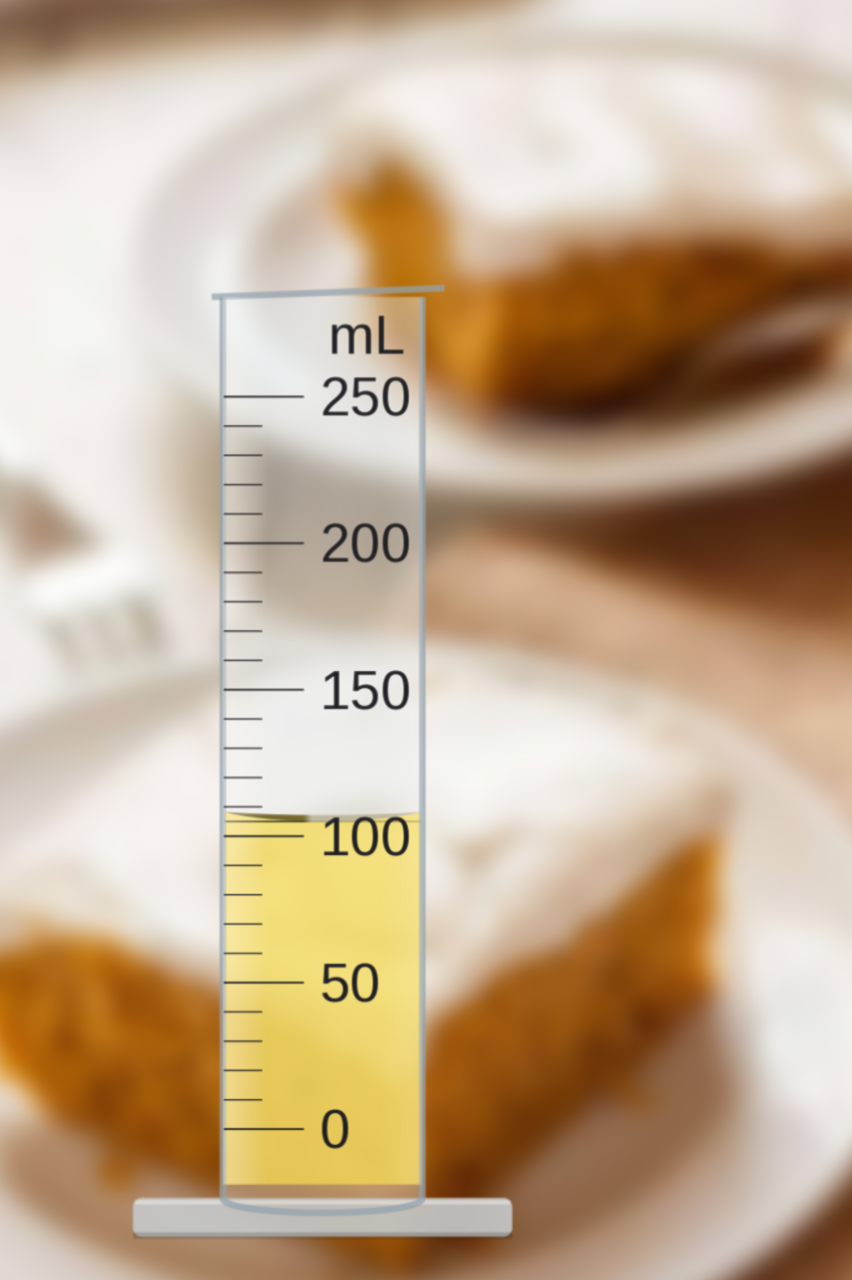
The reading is 105,mL
